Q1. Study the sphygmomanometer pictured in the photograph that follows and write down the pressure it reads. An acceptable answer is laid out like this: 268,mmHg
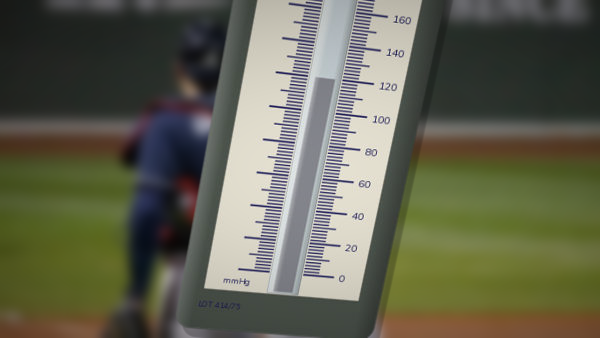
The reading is 120,mmHg
